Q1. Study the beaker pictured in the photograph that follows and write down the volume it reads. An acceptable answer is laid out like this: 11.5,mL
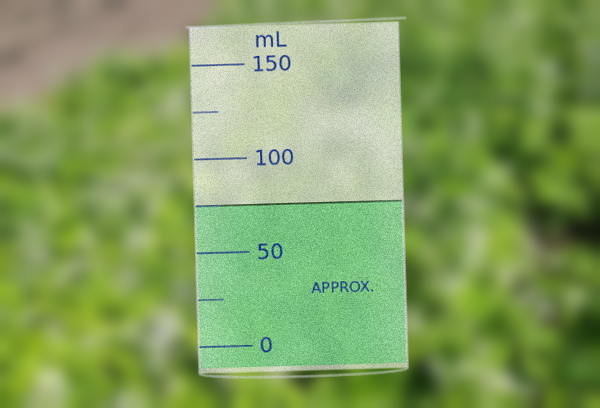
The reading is 75,mL
